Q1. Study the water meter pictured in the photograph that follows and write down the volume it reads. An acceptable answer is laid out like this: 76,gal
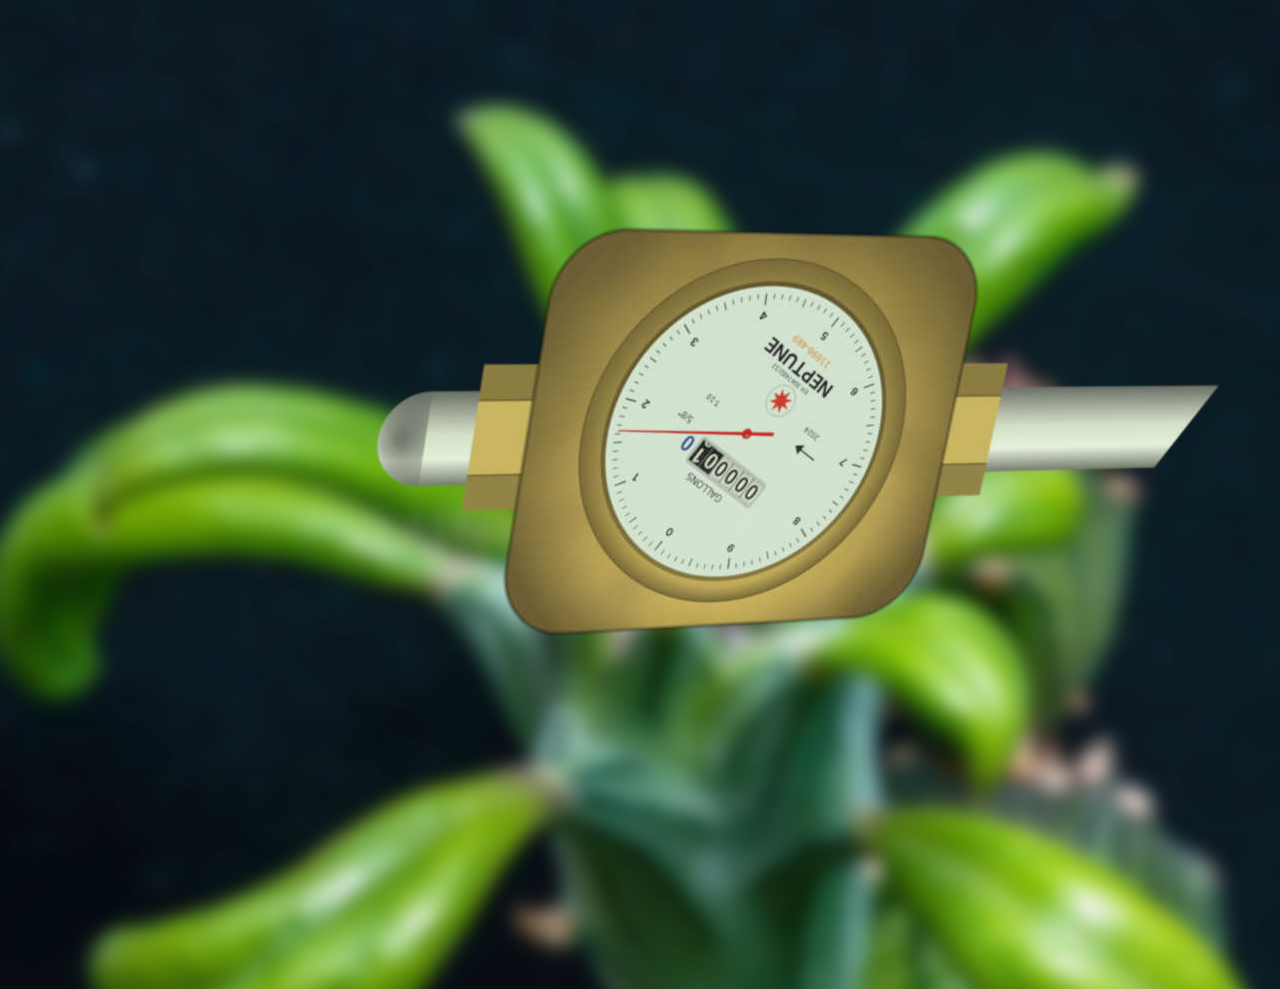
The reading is 11.6,gal
